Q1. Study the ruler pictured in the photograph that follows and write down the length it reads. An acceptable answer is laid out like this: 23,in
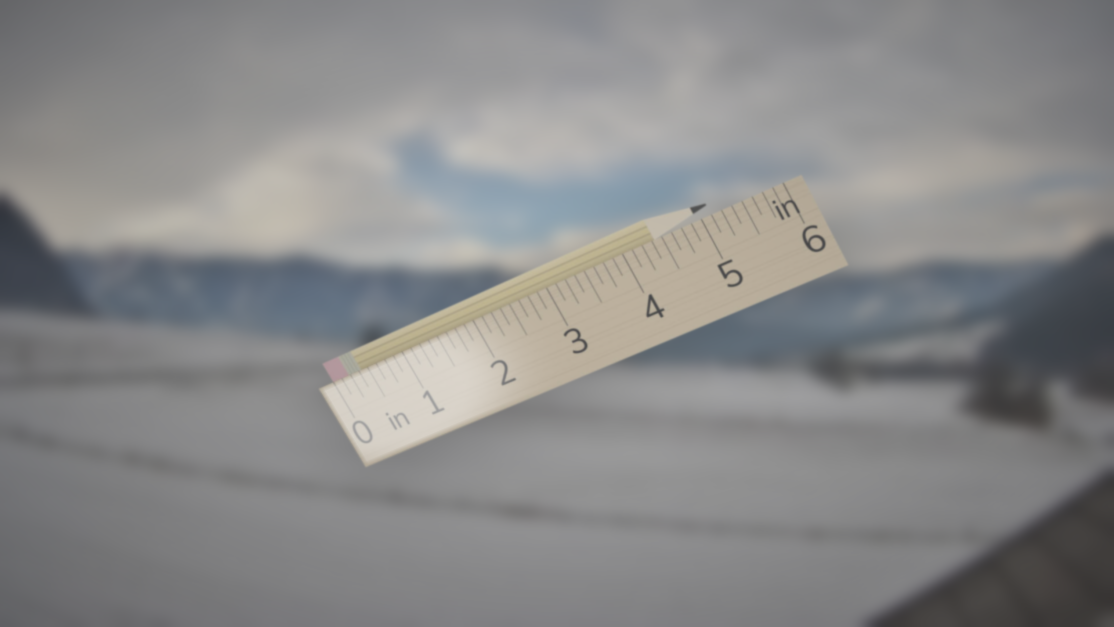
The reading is 5.125,in
